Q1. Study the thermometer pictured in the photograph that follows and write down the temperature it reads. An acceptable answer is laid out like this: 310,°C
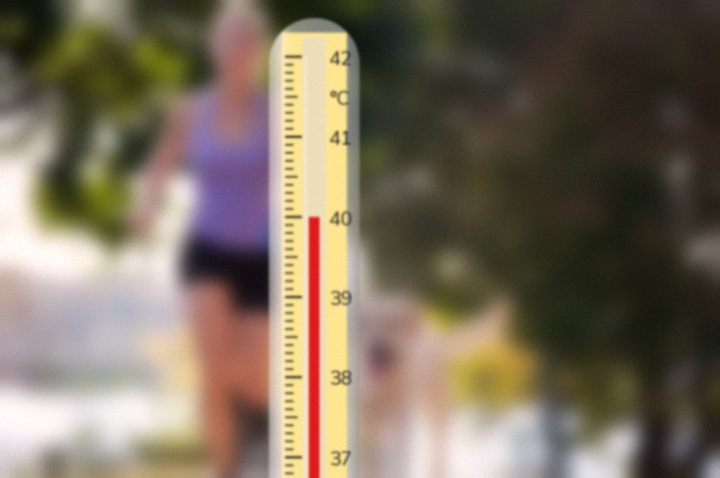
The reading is 40,°C
